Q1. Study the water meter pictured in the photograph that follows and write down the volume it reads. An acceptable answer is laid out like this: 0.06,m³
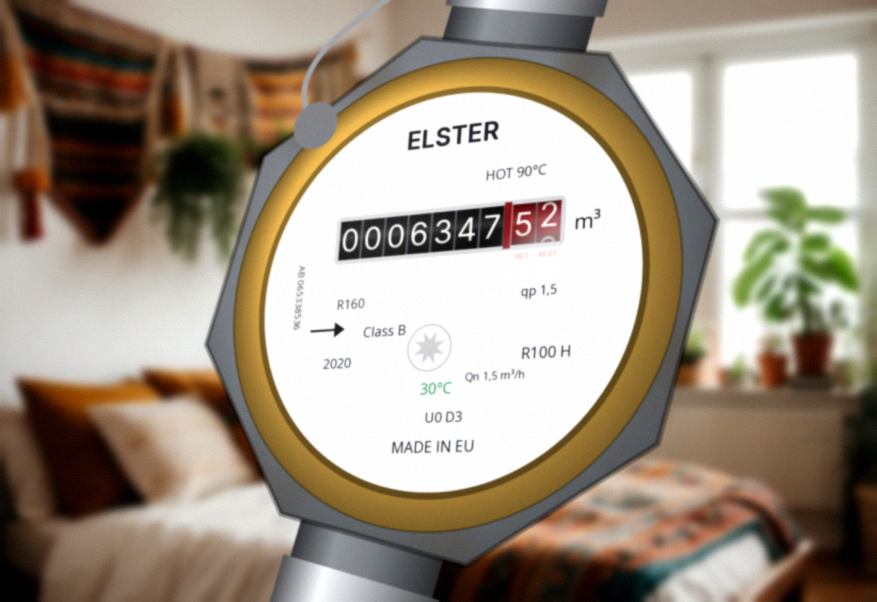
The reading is 6347.52,m³
